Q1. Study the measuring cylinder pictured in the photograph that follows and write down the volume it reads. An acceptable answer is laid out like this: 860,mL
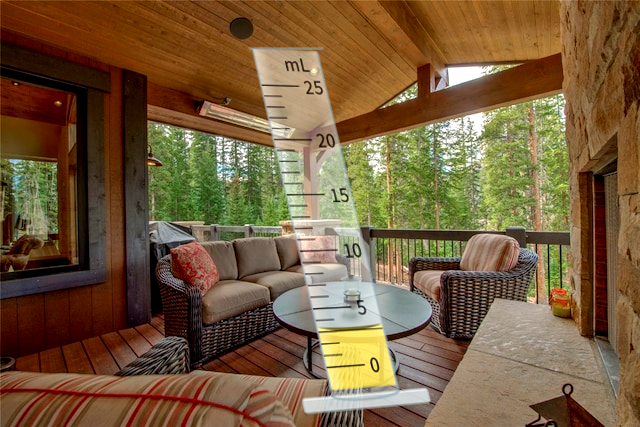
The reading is 3,mL
